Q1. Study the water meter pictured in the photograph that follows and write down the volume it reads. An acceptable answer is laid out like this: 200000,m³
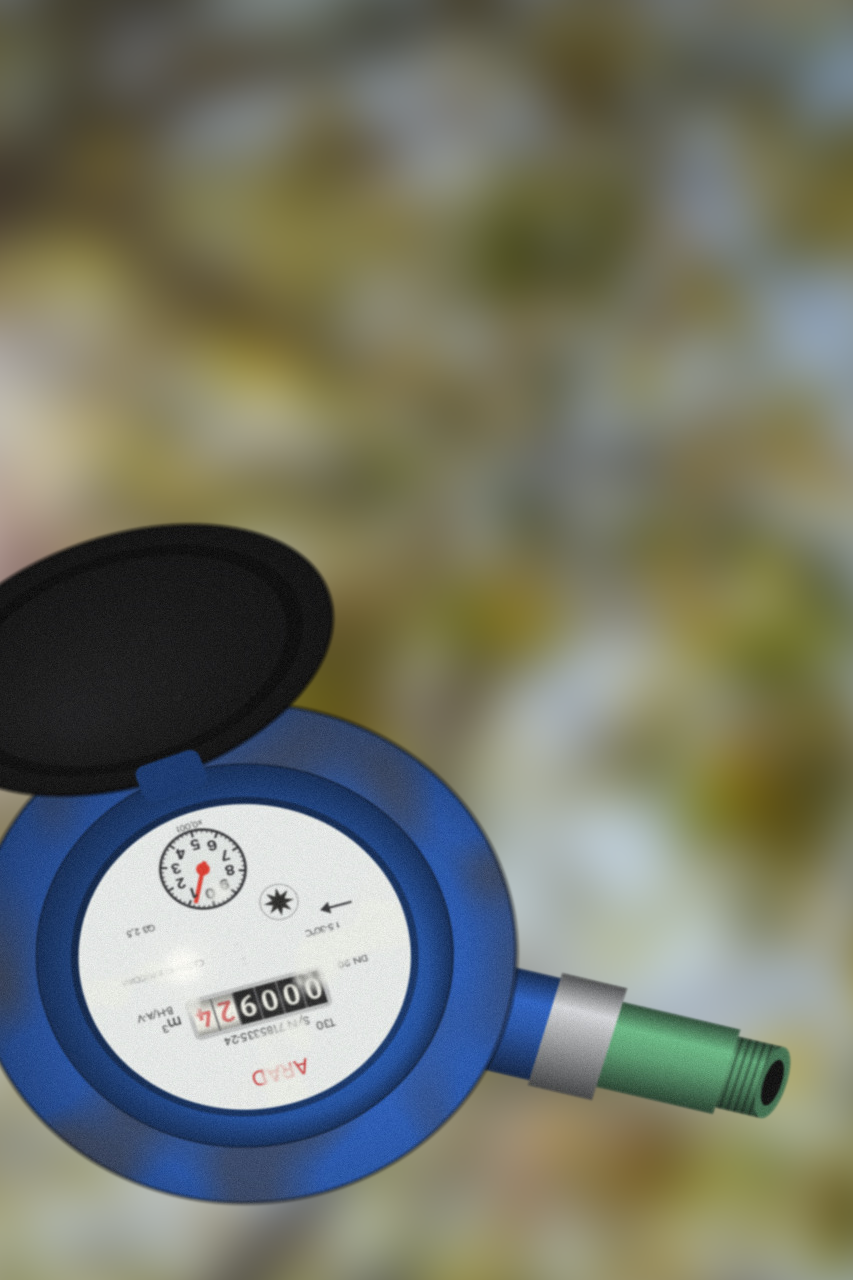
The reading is 9.240,m³
